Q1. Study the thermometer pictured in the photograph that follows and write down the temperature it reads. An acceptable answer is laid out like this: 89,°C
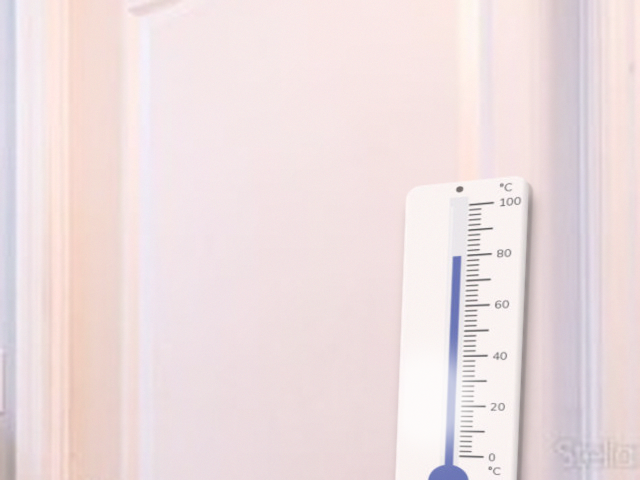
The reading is 80,°C
